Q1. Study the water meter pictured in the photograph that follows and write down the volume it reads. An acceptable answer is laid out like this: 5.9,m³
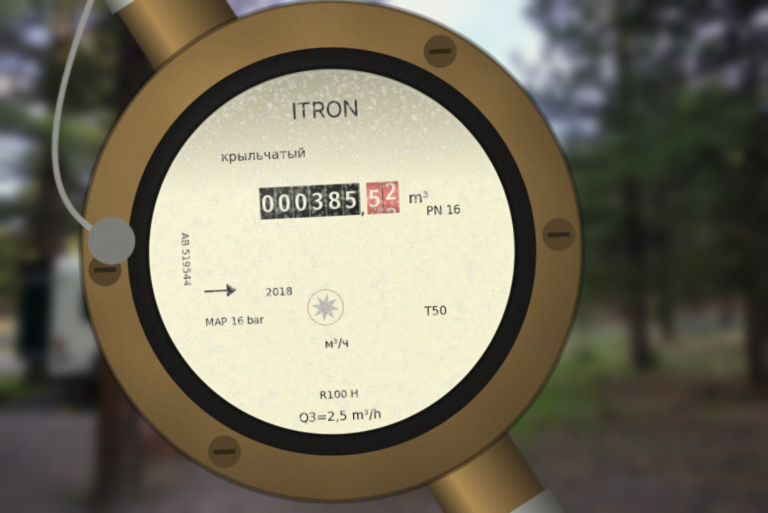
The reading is 385.52,m³
